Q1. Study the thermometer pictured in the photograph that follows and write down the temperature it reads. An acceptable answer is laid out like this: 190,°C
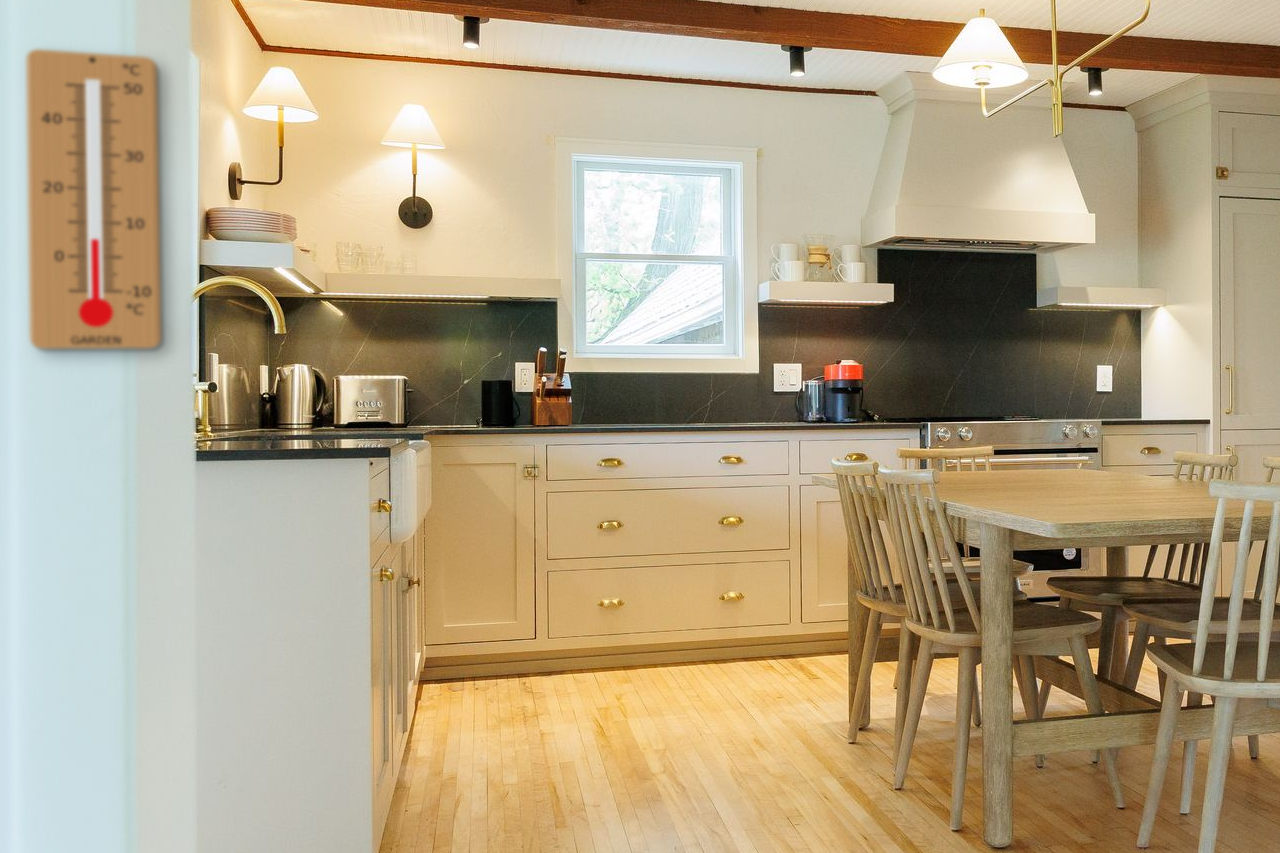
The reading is 5,°C
